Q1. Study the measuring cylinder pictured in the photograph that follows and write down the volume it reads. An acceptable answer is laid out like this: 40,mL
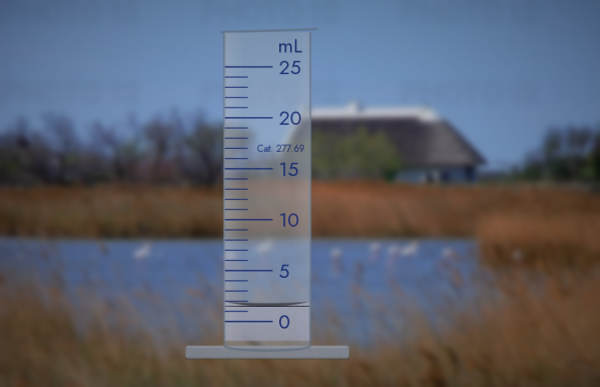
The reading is 1.5,mL
